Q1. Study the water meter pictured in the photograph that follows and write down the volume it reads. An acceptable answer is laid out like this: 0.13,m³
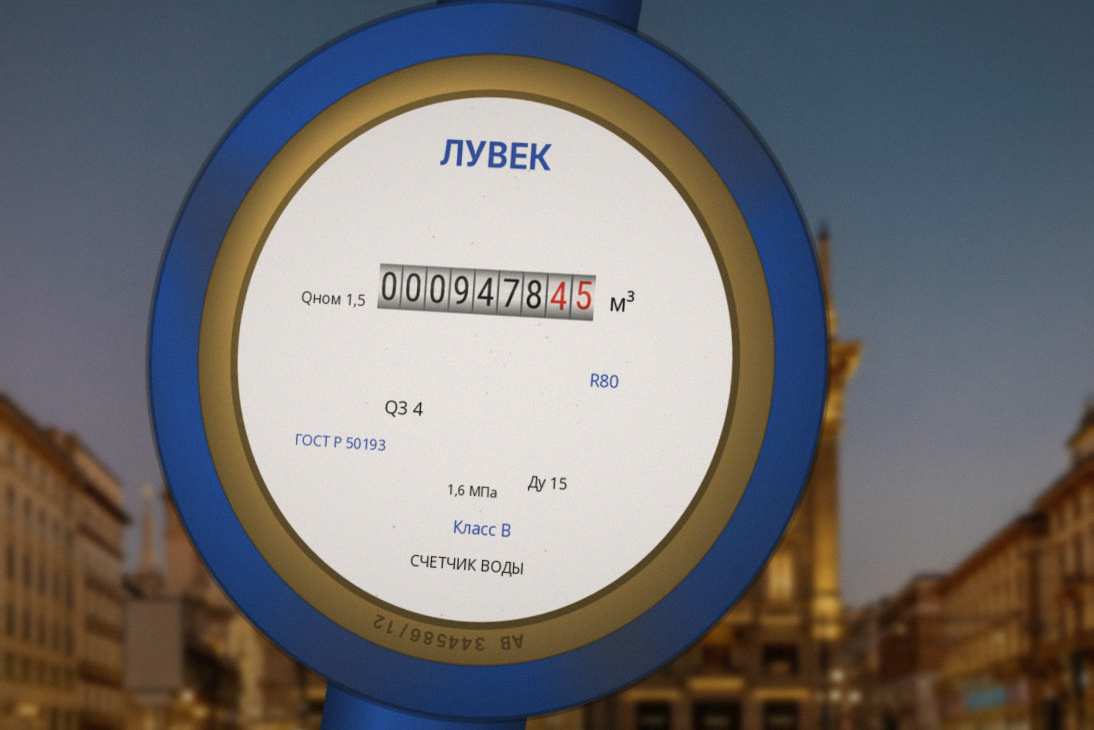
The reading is 9478.45,m³
